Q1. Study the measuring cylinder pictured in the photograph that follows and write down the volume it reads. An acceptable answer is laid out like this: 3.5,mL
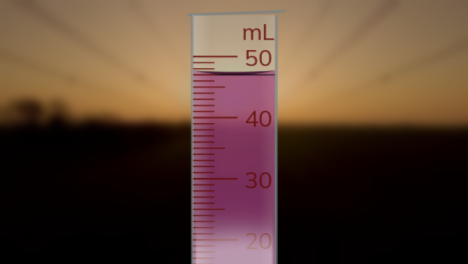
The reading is 47,mL
